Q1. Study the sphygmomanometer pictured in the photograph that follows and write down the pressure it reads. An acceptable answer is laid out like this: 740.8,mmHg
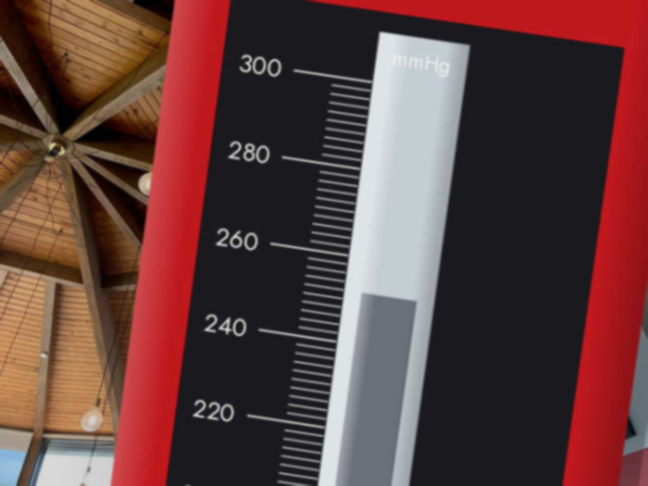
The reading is 252,mmHg
